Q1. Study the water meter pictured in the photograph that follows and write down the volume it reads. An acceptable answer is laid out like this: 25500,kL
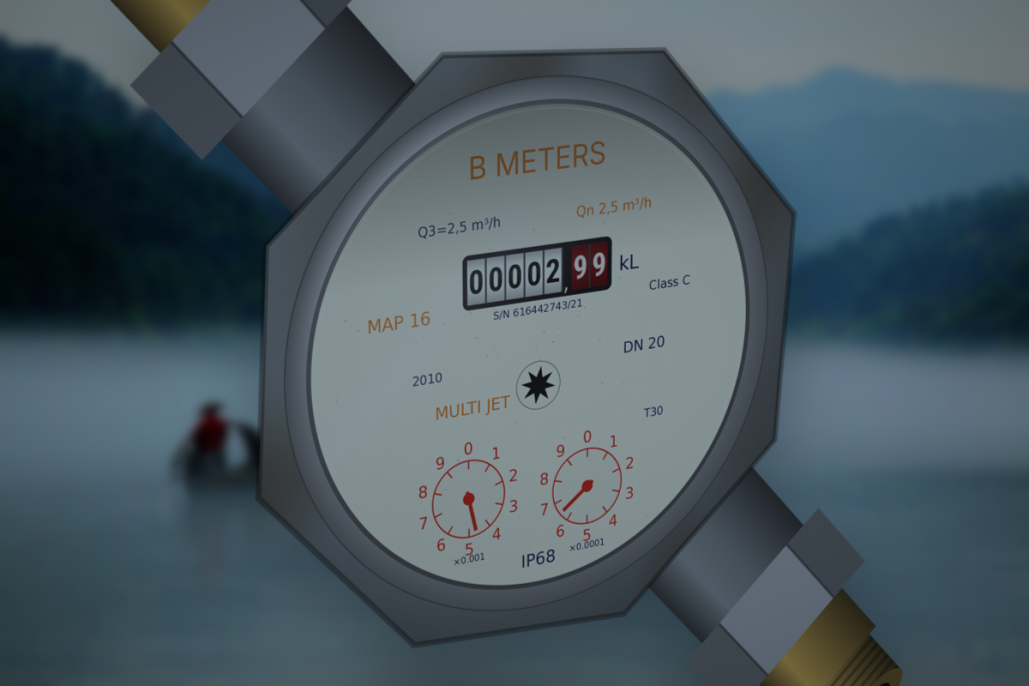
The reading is 2.9946,kL
